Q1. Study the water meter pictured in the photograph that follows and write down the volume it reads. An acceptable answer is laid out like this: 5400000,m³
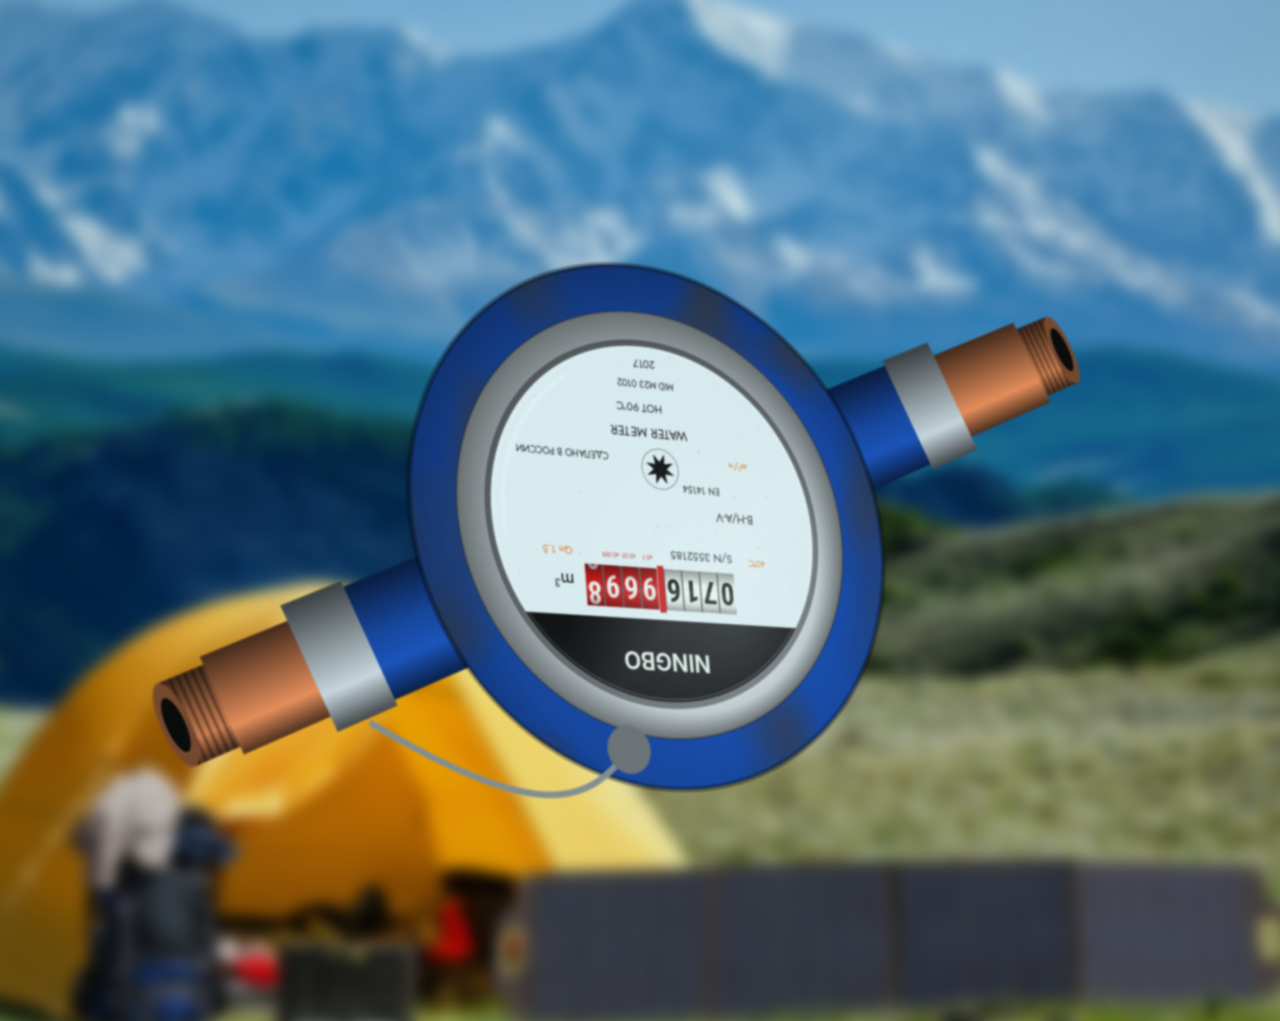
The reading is 716.9698,m³
